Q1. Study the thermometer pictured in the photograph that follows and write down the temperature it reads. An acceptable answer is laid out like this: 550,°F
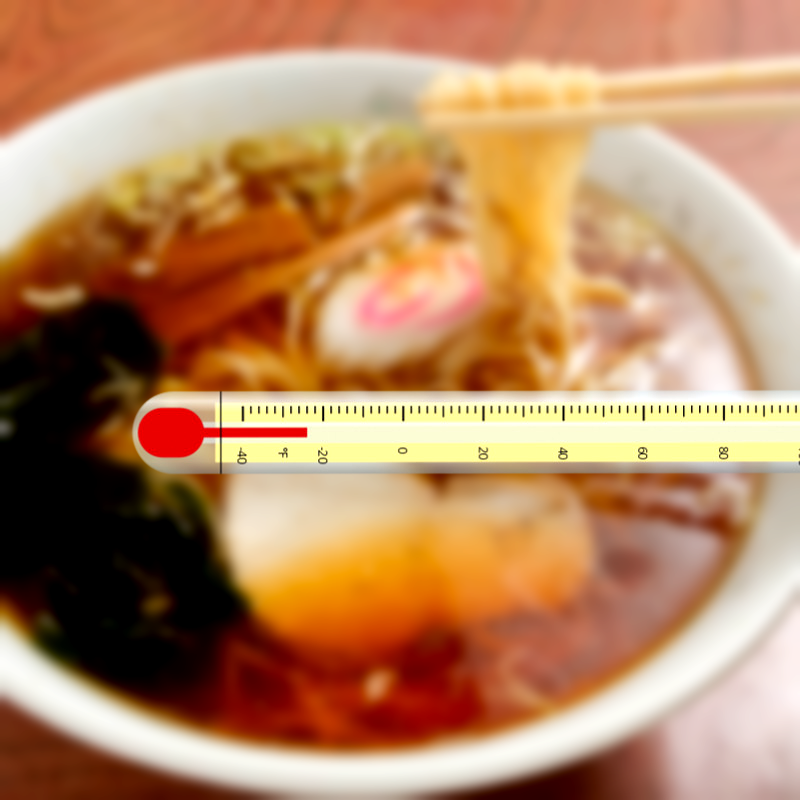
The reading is -24,°F
